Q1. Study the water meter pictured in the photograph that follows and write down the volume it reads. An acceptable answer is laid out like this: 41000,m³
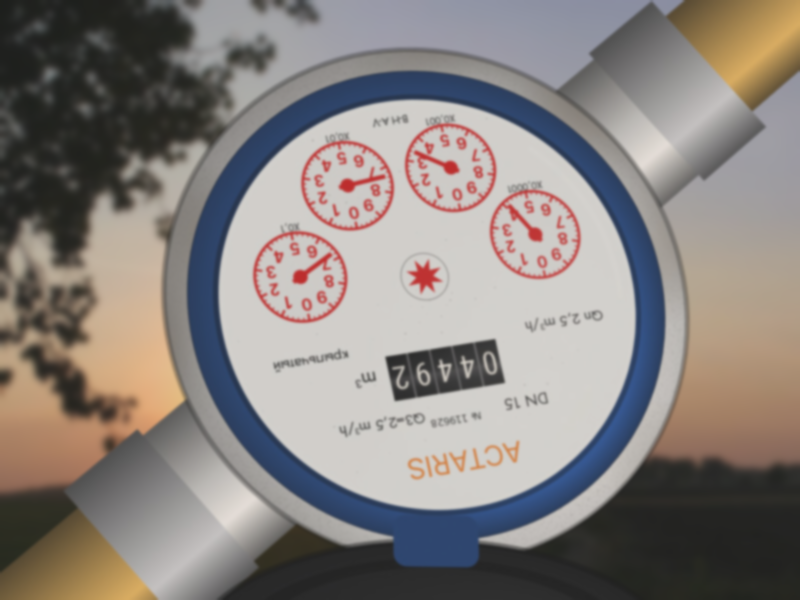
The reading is 4492.6734,m³
